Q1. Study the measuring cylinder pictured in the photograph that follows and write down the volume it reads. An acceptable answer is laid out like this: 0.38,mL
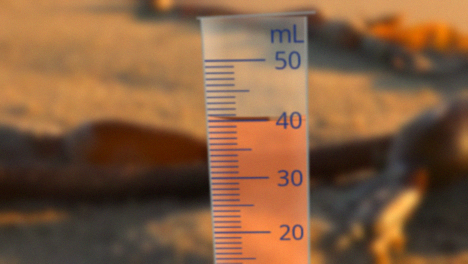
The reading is 40,mL
